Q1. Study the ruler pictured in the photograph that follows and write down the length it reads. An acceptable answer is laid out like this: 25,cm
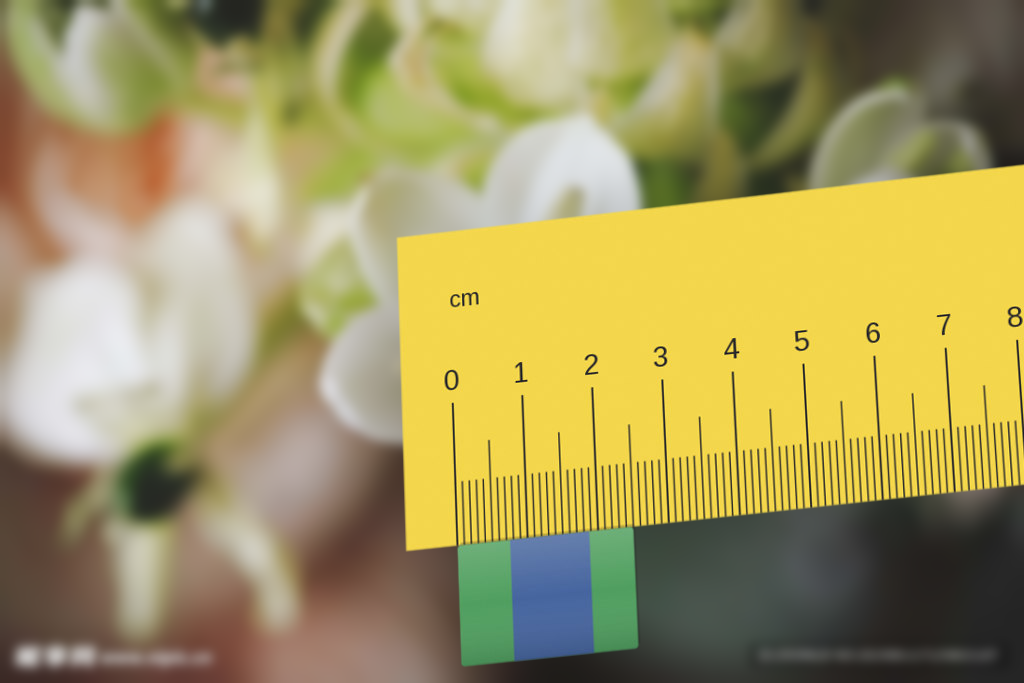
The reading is 2.5,cm
